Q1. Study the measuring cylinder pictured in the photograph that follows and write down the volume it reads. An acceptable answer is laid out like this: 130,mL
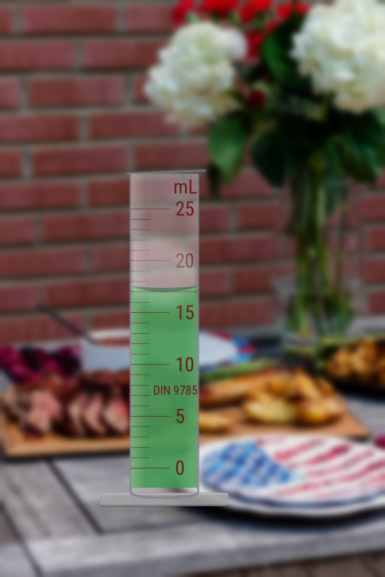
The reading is 17,mL
